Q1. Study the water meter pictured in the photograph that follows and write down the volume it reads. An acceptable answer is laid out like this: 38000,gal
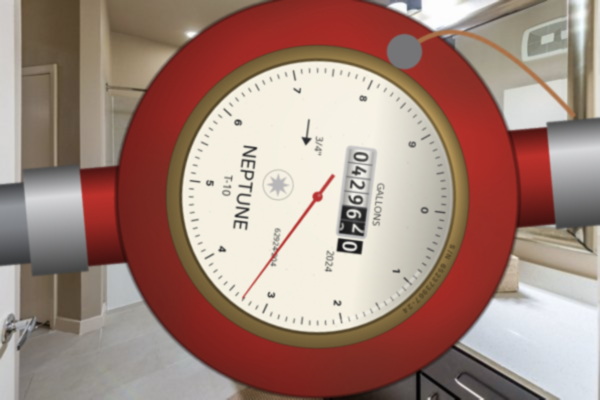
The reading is 429623.3,gal
